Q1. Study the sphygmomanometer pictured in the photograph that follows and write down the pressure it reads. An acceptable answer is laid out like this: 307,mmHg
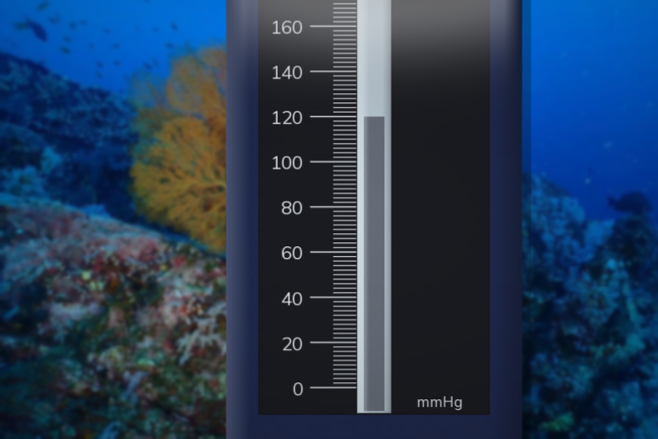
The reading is 120,mmHg
